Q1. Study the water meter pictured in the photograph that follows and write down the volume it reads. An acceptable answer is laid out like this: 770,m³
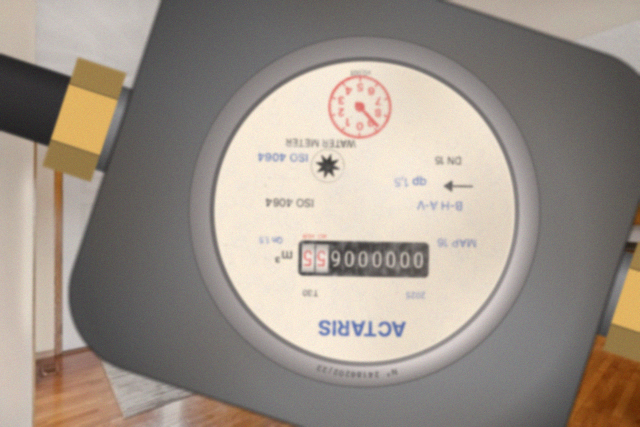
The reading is 6.558,m³
